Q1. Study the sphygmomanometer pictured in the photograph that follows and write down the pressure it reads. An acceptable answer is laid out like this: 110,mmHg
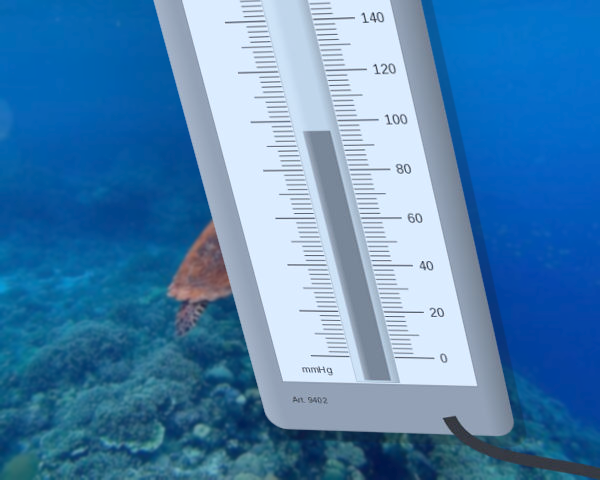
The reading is 96,mmHg
